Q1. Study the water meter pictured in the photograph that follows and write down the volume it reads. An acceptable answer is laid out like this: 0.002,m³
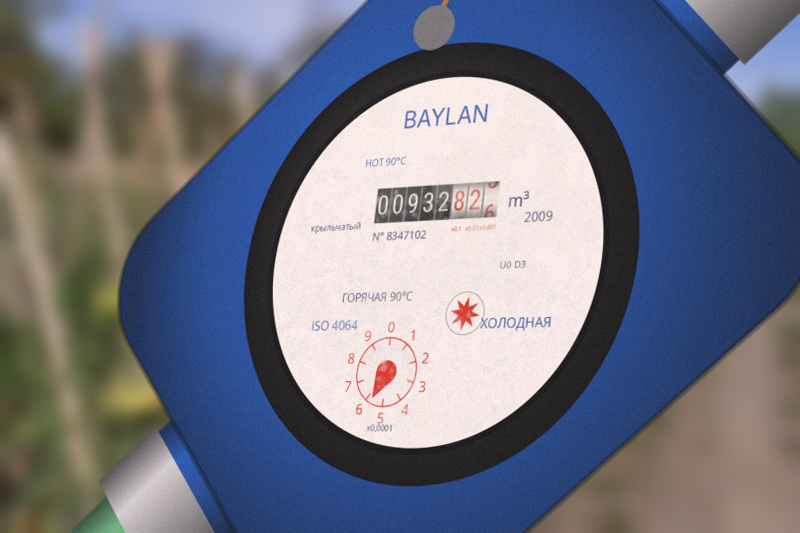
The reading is 932.8255,m³
